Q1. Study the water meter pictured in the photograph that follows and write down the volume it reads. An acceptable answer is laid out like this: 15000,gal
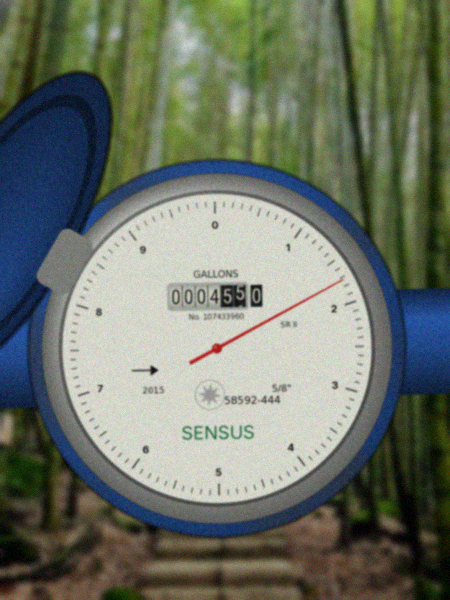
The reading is 4551.7,gal
